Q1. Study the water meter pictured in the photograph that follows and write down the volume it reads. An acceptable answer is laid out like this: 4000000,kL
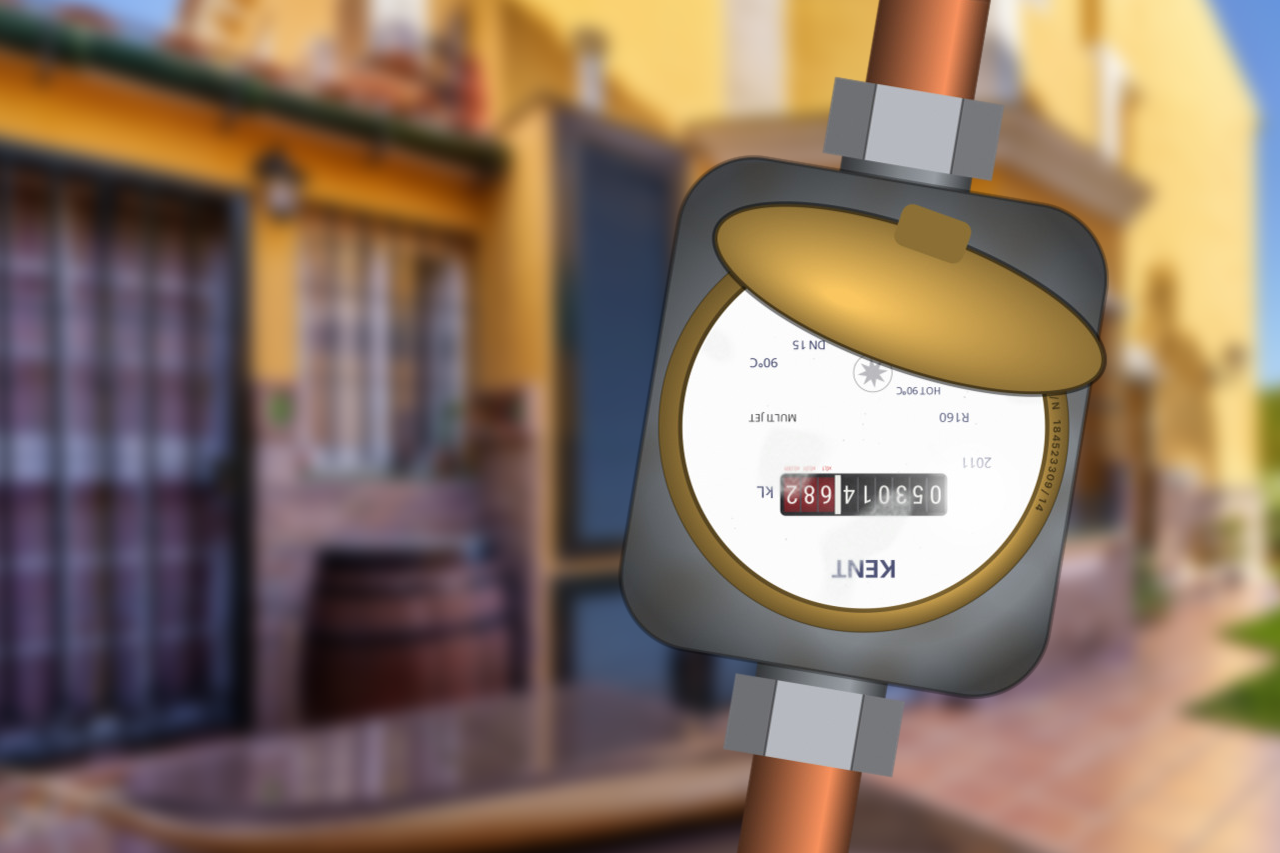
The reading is 53014.682,kL
